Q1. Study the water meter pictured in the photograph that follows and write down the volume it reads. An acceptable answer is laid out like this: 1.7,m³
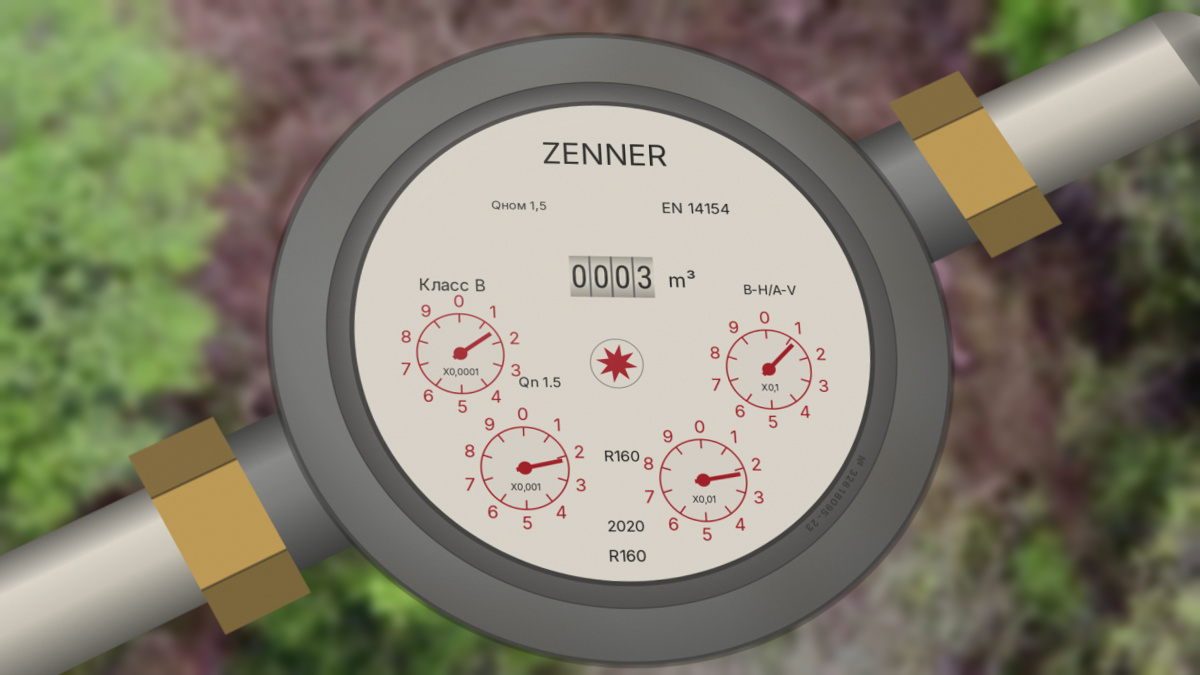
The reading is 3.1221,m³
